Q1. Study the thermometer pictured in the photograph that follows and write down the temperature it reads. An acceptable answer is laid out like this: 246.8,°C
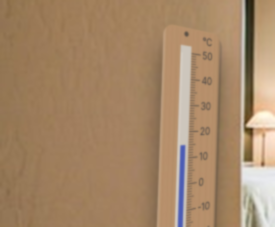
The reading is 15,°C
